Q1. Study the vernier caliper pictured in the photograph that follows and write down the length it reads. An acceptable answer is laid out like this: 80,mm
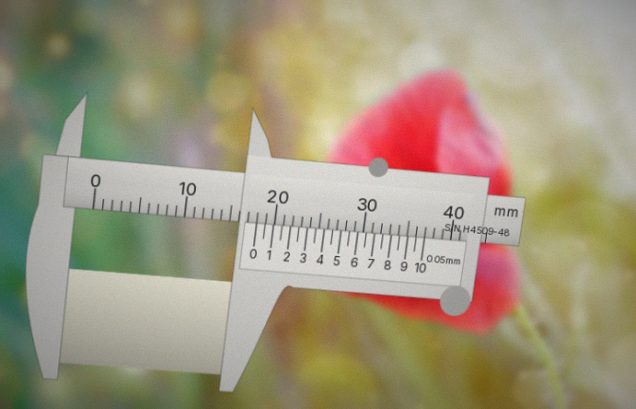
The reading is 18.0,mm
